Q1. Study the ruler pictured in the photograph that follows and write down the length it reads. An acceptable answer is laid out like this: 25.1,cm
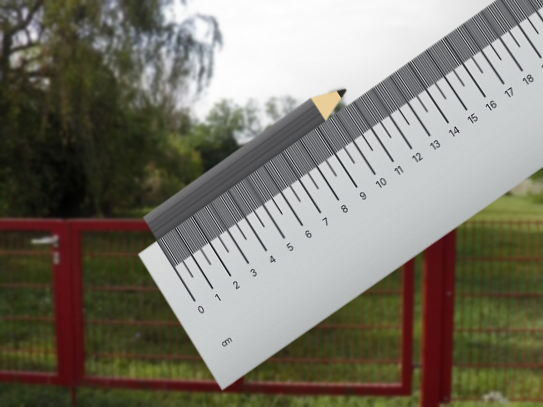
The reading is 11,cm
